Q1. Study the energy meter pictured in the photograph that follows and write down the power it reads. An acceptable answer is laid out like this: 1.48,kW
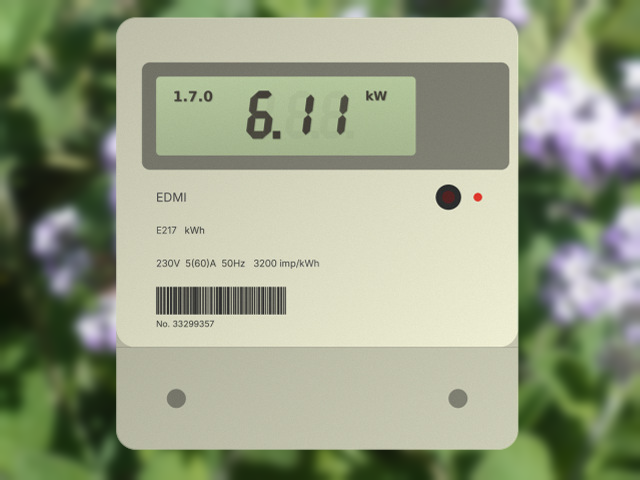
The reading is 6.11,kW
